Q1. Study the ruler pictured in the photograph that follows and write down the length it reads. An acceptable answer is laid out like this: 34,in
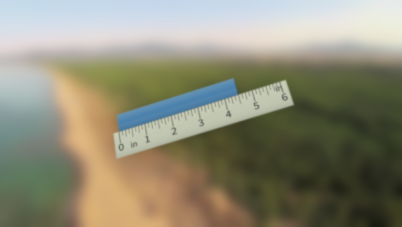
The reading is 4.5,in
